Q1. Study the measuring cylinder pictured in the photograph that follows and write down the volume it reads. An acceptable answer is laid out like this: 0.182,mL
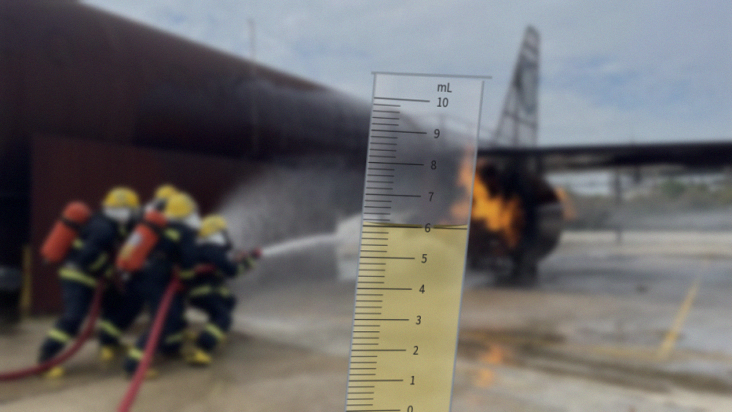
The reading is 6,mL
